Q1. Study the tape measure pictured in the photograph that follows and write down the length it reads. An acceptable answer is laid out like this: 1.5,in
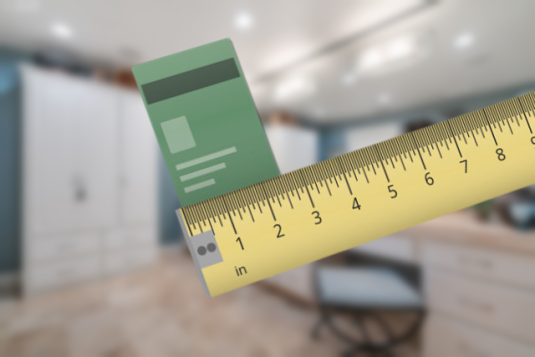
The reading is 2.5,in
